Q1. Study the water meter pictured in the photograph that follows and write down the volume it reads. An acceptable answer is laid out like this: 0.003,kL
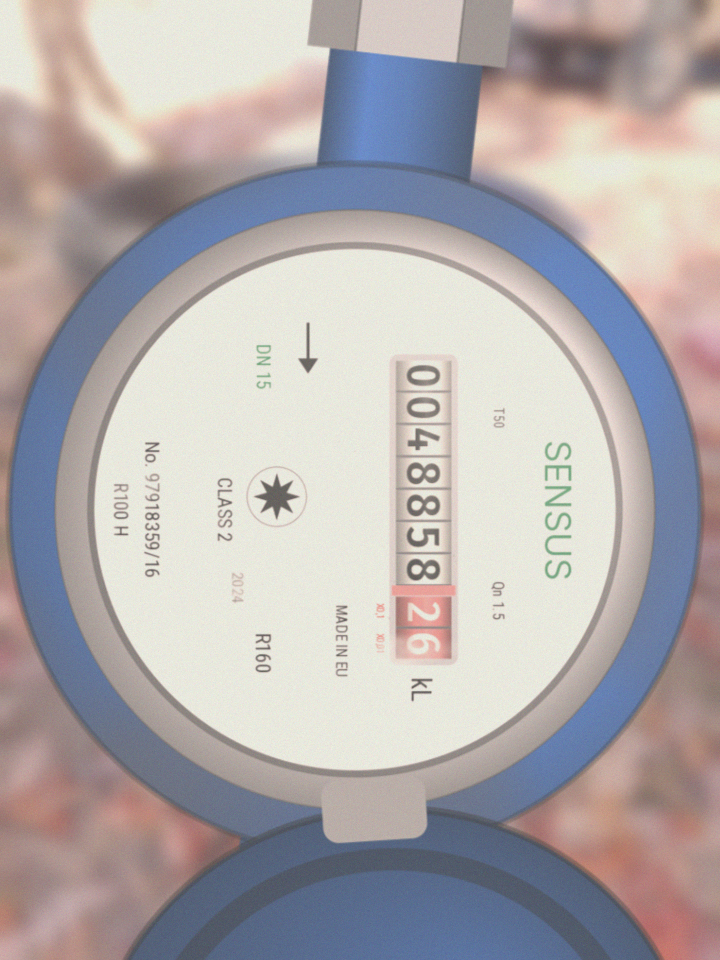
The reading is 48858.26,kL
